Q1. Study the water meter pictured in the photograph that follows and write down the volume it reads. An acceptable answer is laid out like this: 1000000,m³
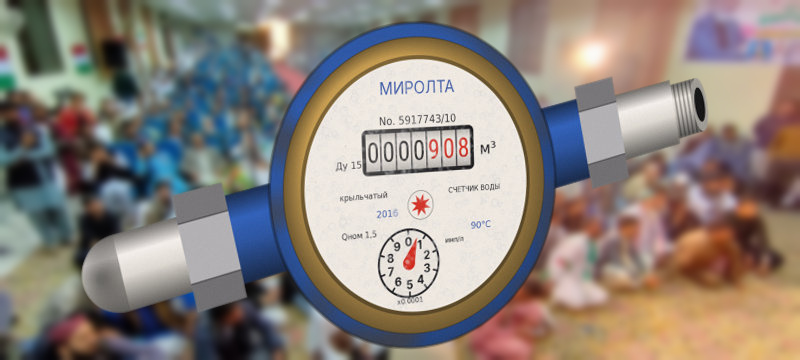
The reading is 0.9080,m³
